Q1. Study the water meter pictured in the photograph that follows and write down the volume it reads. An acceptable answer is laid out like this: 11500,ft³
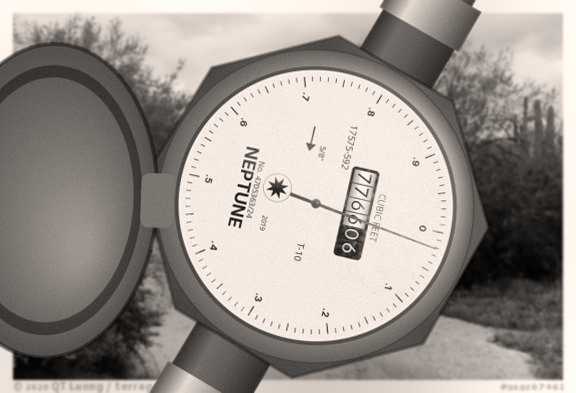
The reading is 776606.02,ft³
